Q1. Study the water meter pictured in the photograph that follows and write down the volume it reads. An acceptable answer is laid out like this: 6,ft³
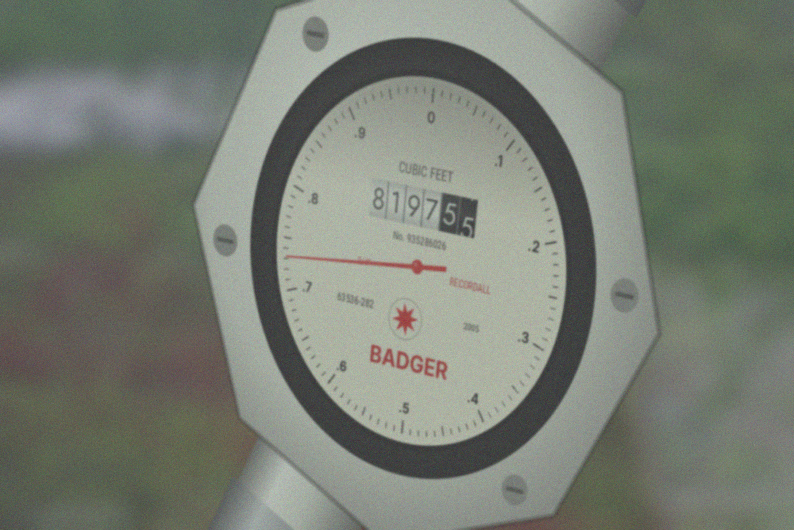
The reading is 819754.73,ft³
